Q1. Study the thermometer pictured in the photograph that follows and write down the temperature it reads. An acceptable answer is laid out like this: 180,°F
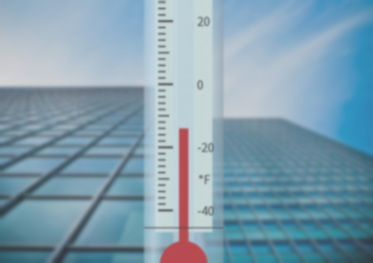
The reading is -14,°F
